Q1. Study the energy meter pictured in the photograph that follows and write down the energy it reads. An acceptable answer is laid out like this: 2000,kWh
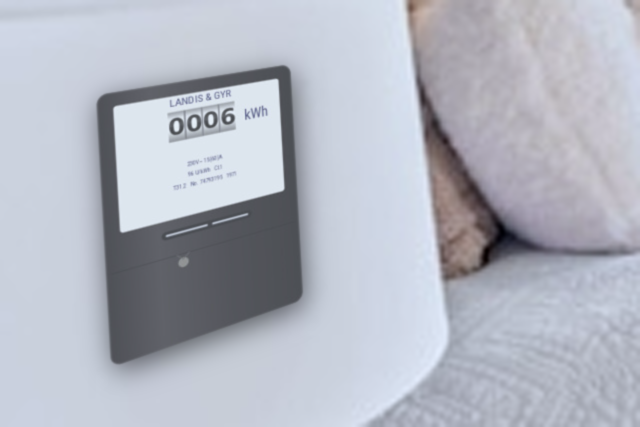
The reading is 6,kWh
